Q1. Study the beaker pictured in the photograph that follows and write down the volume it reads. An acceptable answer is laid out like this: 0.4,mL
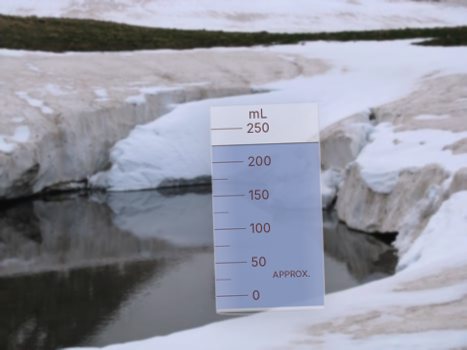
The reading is 225,mL
